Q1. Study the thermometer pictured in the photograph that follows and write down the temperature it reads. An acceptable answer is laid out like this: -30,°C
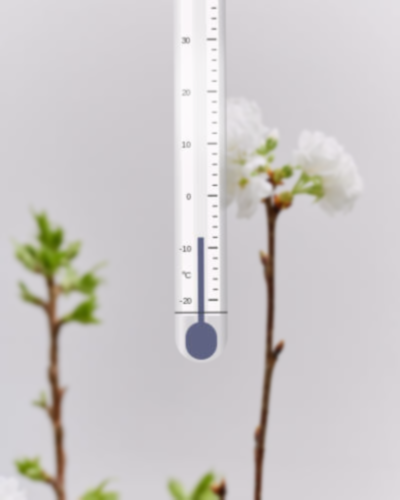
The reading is -8,°C
